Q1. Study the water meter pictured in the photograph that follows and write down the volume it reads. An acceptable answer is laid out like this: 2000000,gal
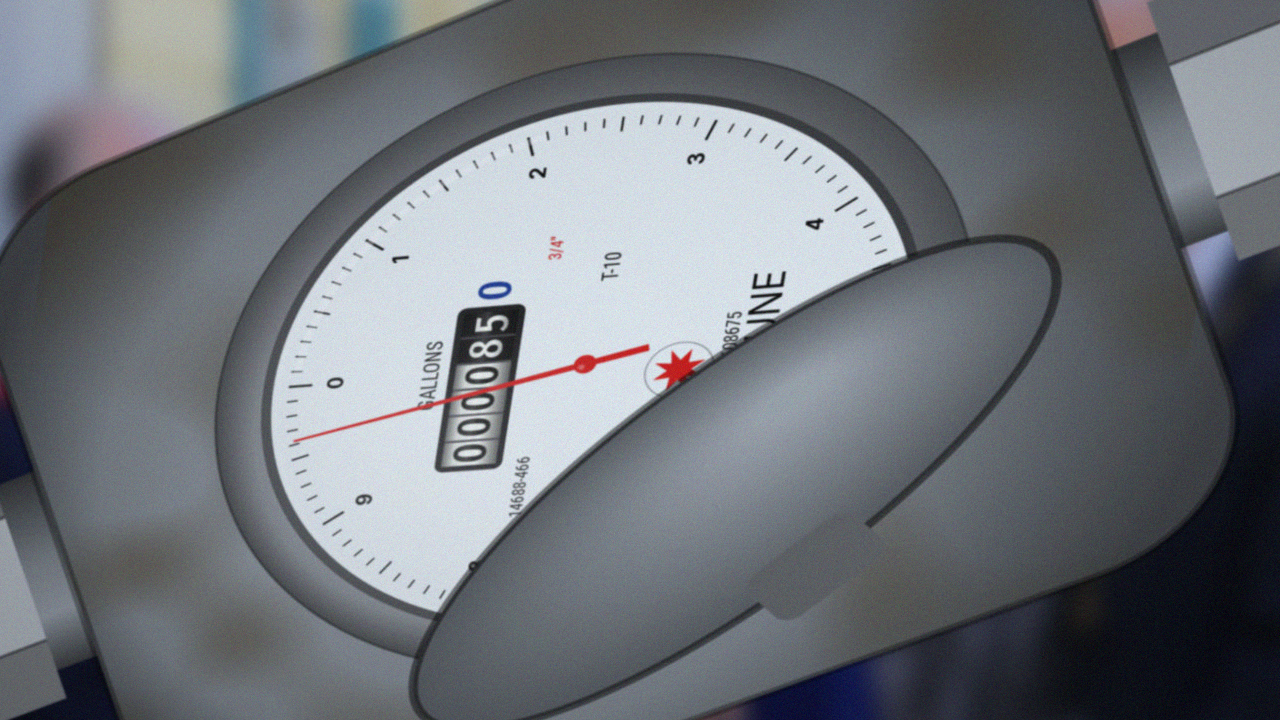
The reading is 849.6,gal
